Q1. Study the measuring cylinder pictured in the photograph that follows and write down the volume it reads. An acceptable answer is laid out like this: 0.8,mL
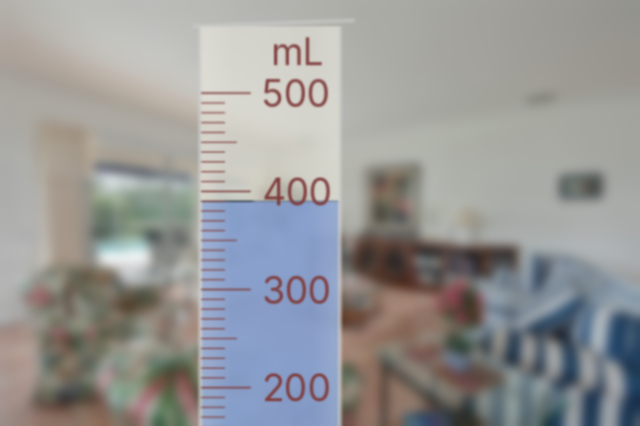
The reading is 390,mL
